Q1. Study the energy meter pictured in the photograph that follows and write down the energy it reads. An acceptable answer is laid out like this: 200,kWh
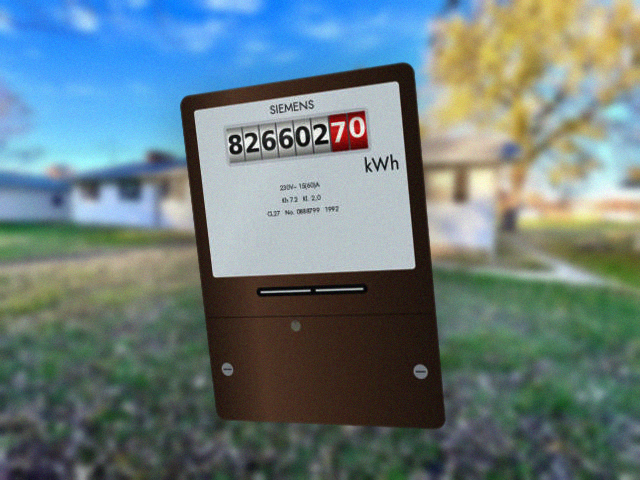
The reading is 826602.70,kWh
